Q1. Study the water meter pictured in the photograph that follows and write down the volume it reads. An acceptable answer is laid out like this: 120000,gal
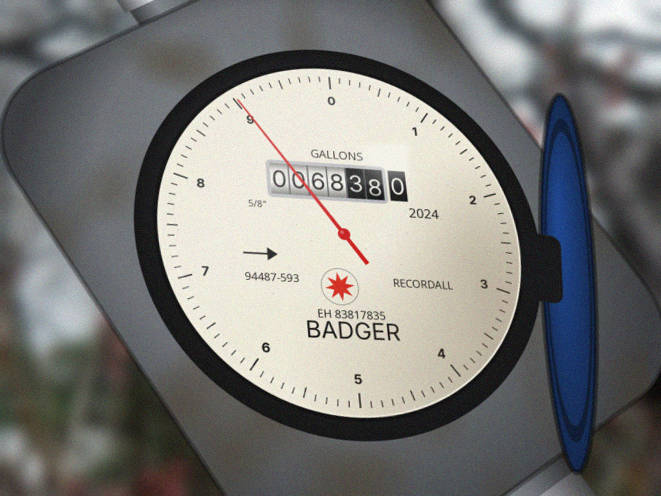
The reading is 68379.0,gal
